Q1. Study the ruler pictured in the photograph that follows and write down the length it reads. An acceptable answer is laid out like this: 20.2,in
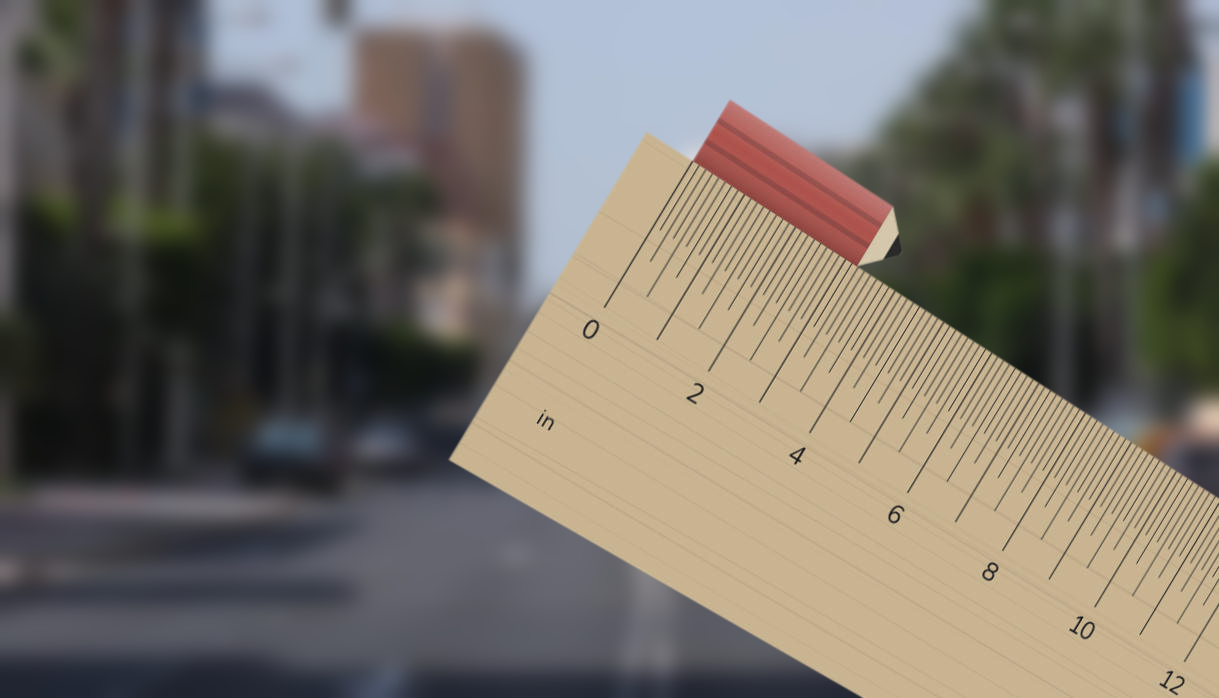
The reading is 3.75,in
